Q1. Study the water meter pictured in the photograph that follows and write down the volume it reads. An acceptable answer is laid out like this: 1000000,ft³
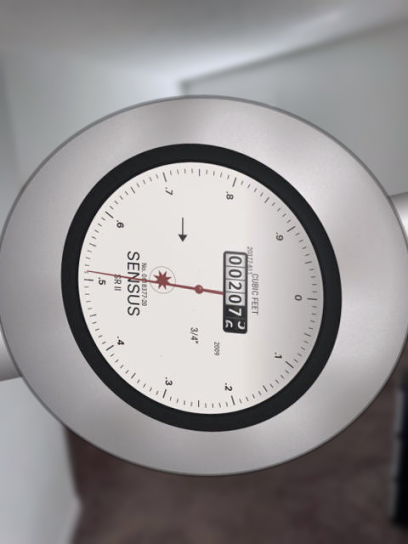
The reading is 2075.51,ft³
